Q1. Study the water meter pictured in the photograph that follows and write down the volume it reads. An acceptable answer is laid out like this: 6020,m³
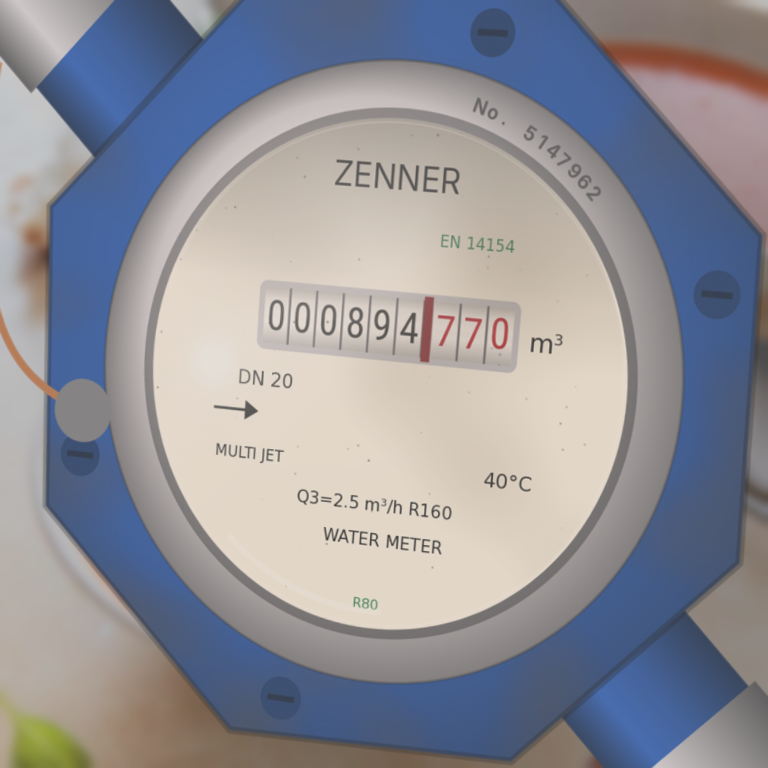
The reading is 894.770,m³
